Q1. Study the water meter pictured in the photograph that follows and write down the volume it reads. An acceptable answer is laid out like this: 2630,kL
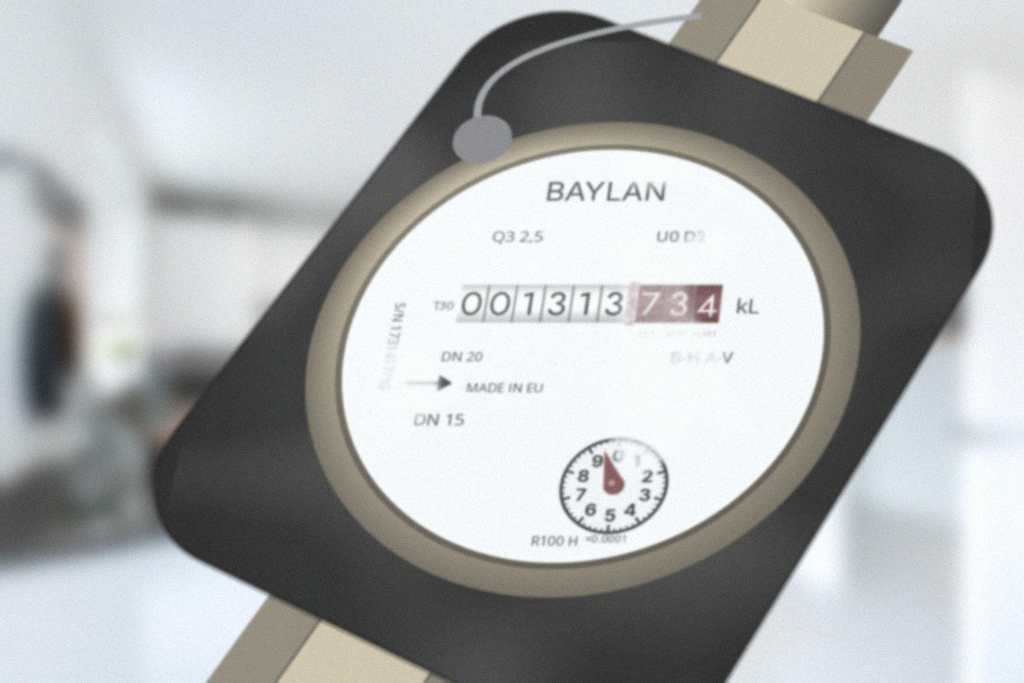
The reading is 1313.7339,kL
